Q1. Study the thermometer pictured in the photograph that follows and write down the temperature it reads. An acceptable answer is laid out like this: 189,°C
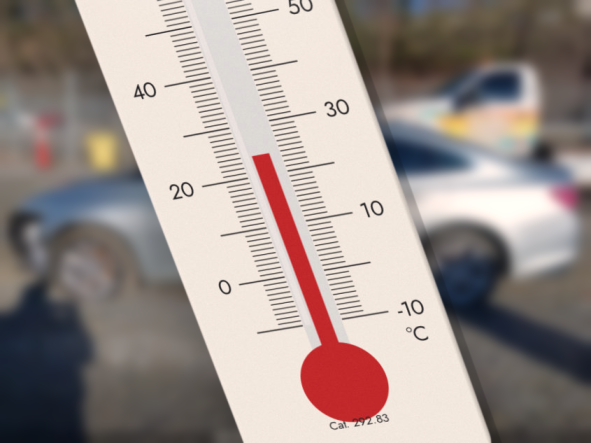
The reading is 24,°C
